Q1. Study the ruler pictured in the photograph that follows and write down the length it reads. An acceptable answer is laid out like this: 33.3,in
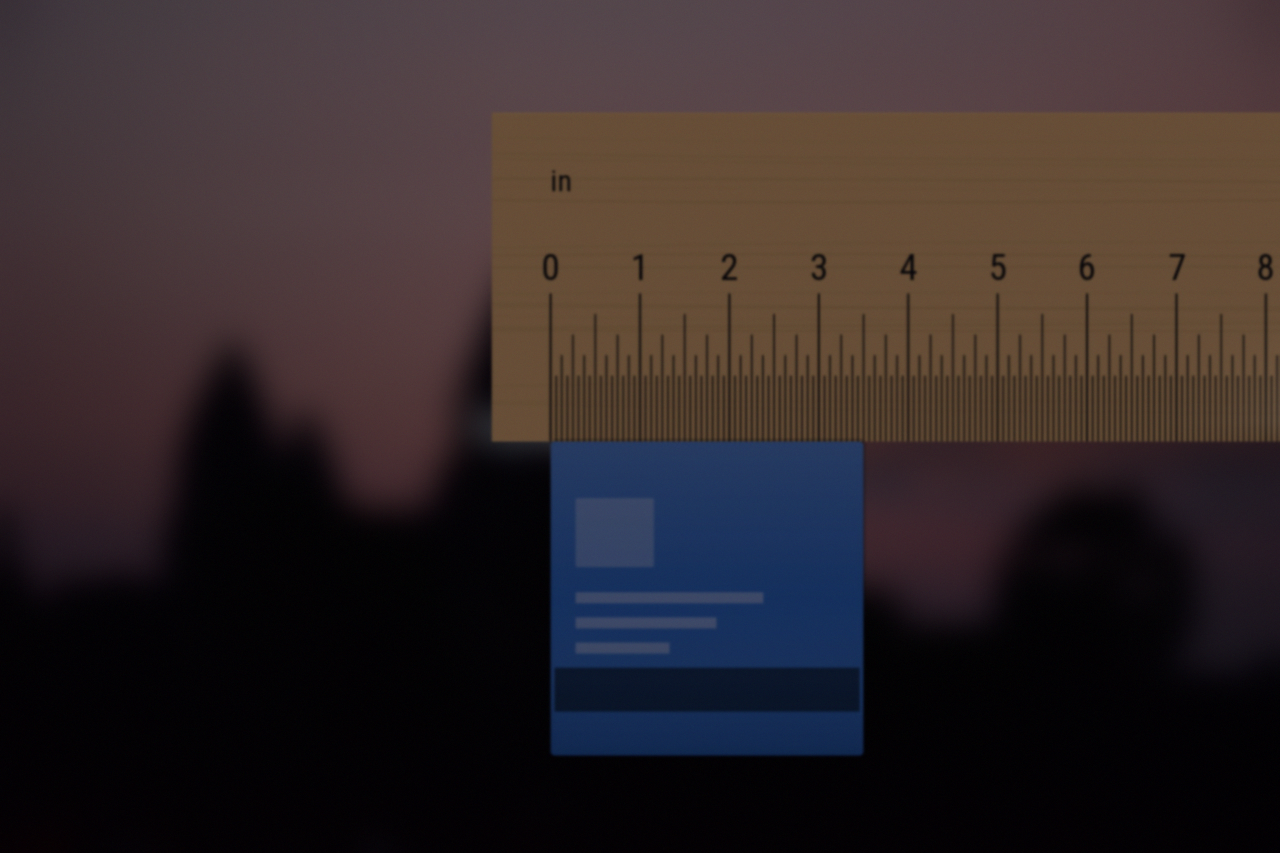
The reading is 3.5,in
